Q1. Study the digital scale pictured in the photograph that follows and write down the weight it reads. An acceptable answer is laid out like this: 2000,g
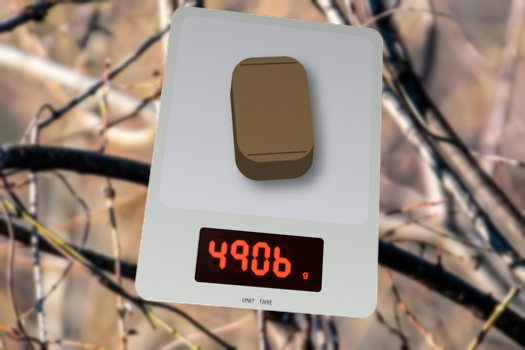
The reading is 4906,g
